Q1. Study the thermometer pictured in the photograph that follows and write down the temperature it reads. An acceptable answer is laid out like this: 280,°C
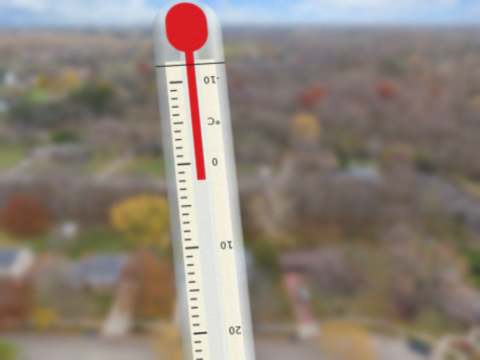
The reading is 2,°C
